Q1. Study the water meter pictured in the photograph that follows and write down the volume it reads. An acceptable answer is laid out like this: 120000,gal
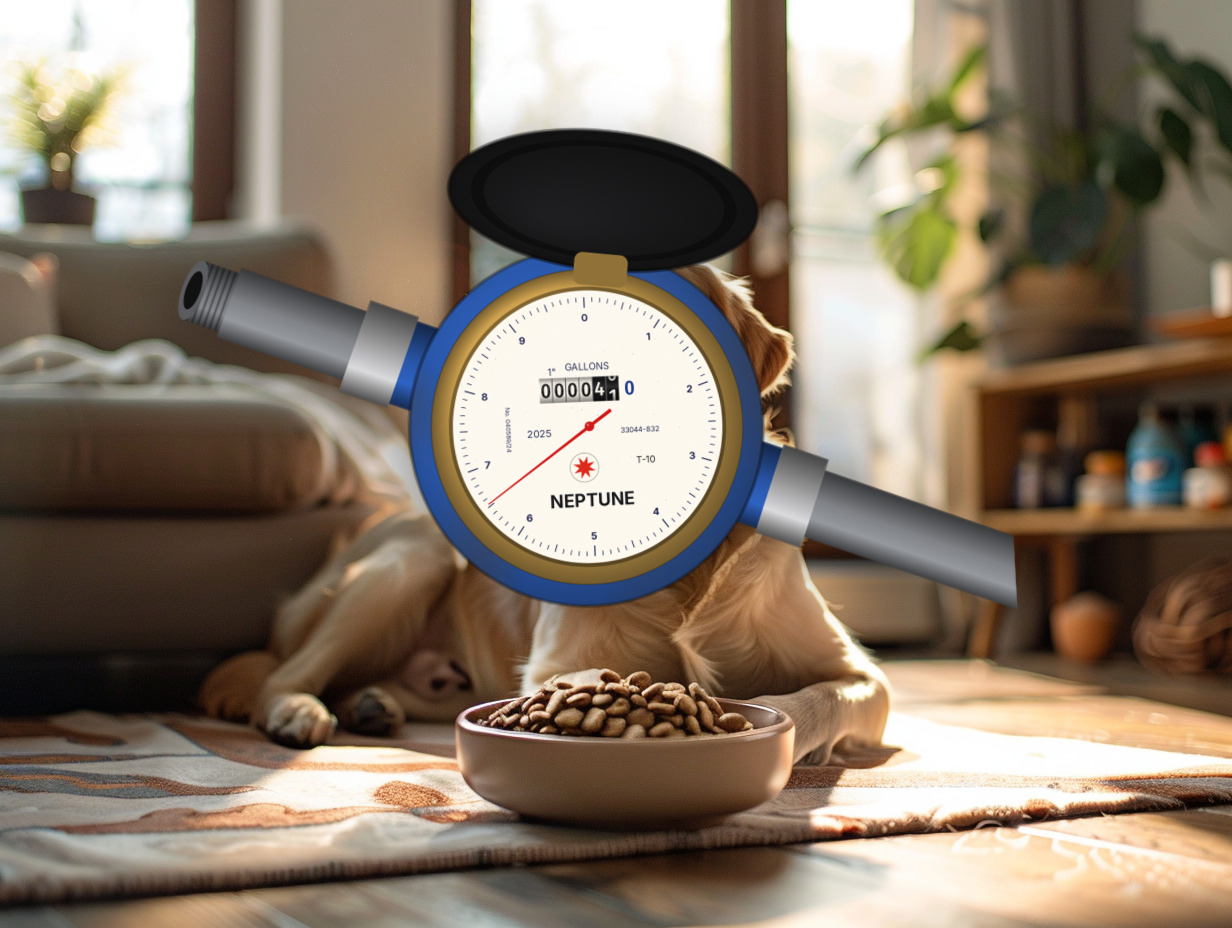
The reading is 406.5,gal
